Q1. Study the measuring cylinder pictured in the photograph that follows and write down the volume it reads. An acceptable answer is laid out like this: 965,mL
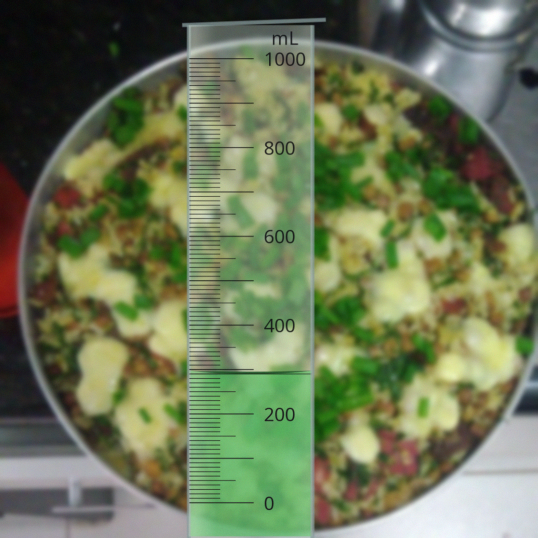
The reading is 290,mL
